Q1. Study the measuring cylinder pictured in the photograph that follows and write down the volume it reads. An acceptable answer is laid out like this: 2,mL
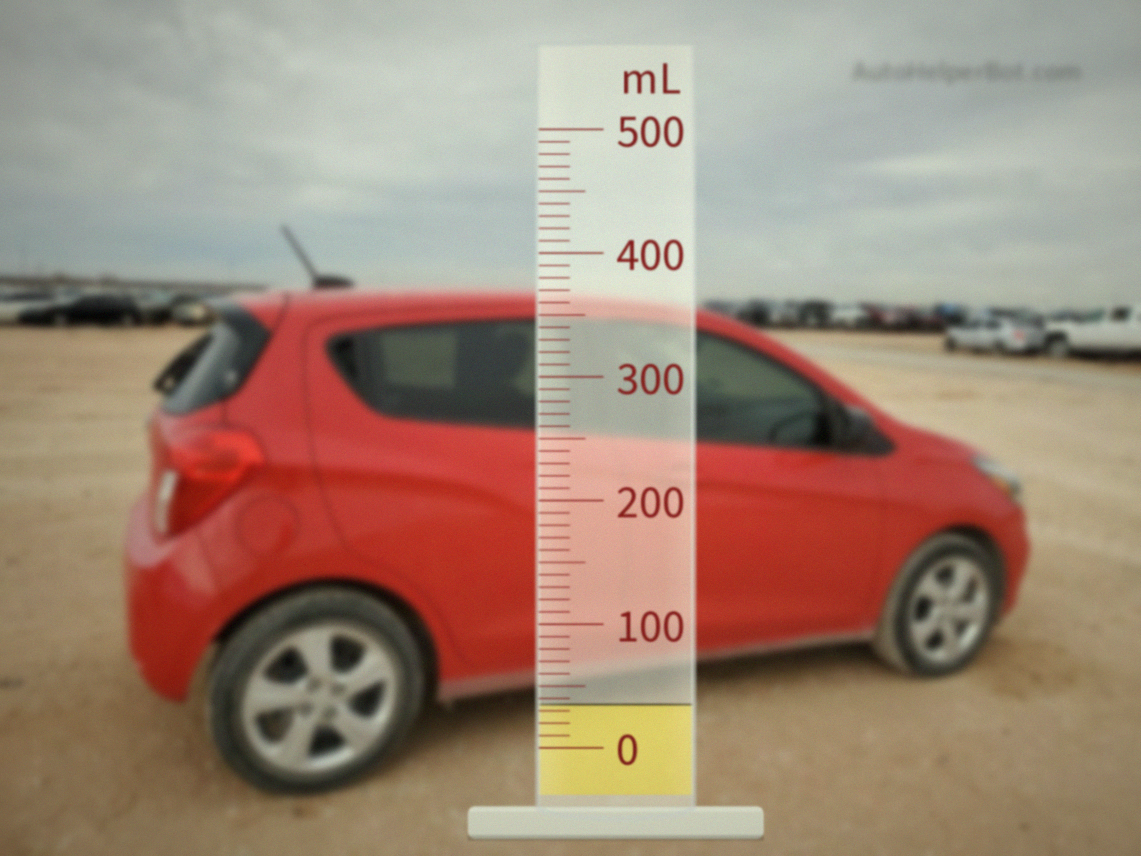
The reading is 35,mL
